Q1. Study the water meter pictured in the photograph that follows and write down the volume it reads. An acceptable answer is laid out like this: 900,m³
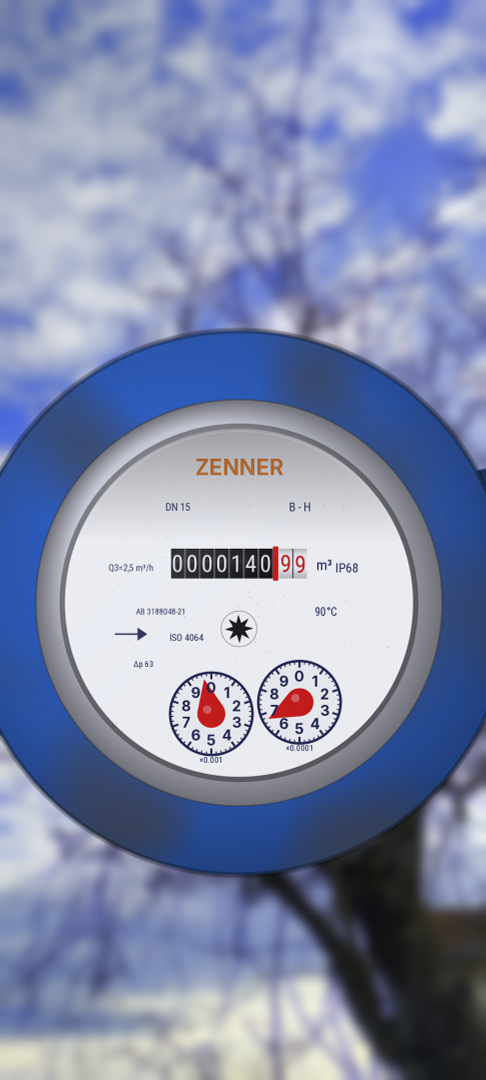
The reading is 140.9896,m³
